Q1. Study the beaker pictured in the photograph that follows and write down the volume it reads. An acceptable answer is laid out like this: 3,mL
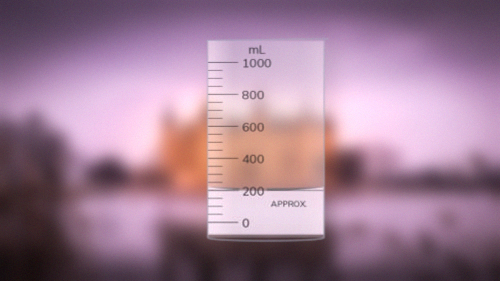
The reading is 200,mL
